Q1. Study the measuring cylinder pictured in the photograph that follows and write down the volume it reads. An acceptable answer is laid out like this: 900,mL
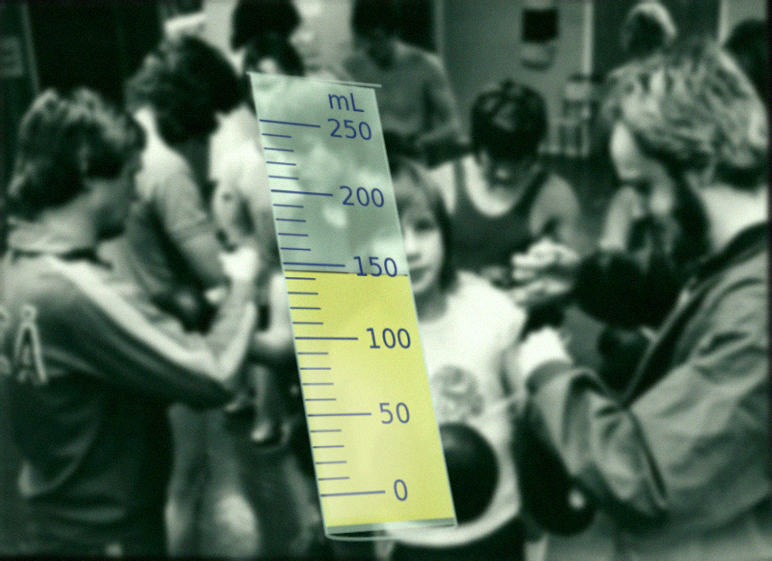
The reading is 145,mL
